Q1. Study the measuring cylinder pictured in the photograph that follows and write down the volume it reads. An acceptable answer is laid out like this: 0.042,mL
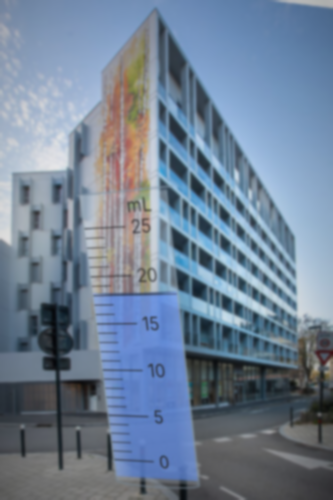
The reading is 18,mL
